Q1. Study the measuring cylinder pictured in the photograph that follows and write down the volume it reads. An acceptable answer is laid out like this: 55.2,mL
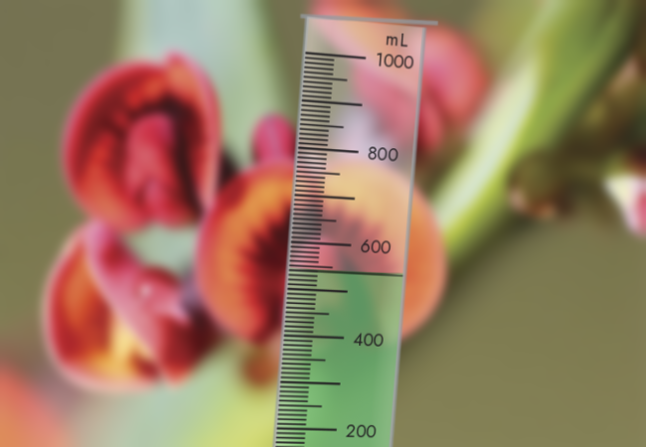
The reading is 540,mL
